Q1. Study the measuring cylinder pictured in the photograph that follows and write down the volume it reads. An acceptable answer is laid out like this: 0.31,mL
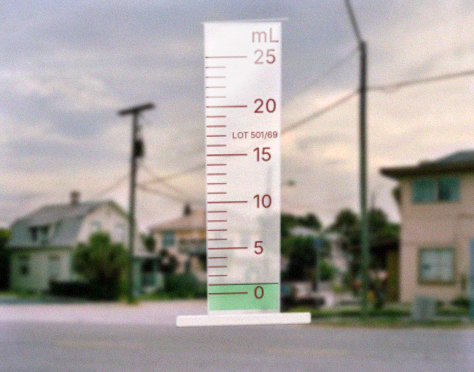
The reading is 1,mL
